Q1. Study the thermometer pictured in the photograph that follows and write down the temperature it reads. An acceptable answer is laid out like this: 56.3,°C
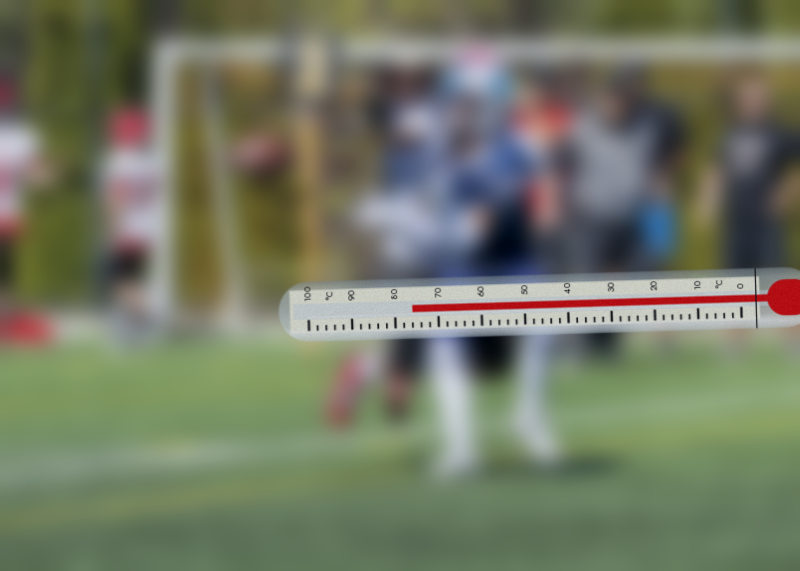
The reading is 76,°C
